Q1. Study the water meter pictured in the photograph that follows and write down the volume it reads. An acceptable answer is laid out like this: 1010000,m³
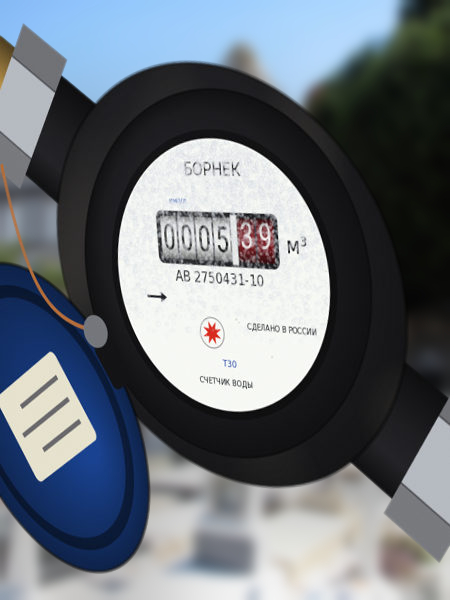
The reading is 5.39,m³
